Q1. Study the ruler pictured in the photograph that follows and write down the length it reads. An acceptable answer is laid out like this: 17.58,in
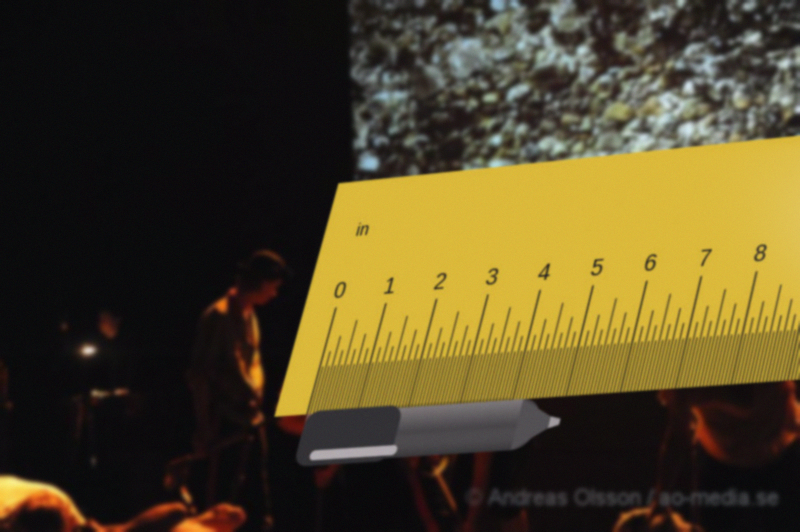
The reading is 5,in
